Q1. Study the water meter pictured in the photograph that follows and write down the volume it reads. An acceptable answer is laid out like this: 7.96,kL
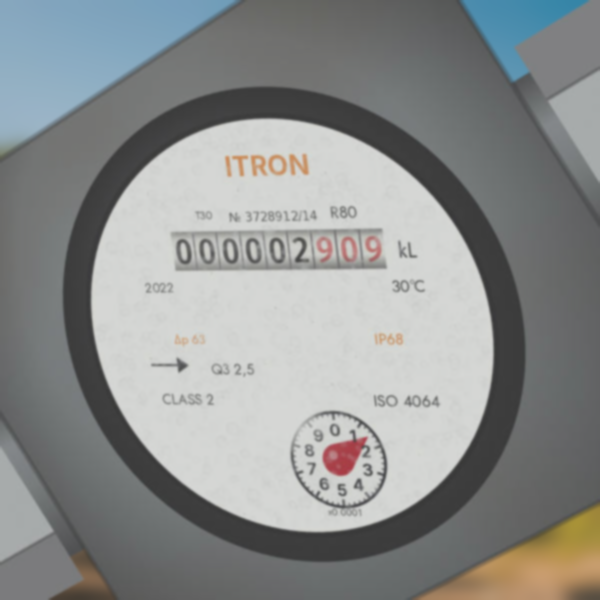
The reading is 2.9091,kL
